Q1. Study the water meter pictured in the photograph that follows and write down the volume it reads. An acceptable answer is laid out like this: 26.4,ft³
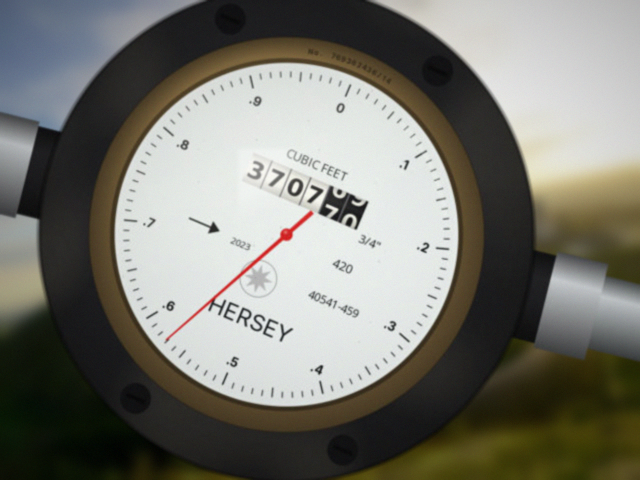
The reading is 370769.57,ft³
